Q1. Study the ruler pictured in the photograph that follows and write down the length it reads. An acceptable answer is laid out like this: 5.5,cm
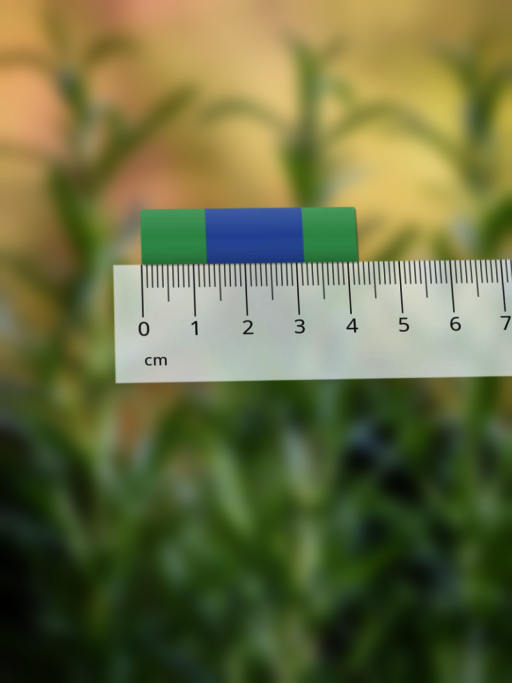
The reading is 4.2,cm
